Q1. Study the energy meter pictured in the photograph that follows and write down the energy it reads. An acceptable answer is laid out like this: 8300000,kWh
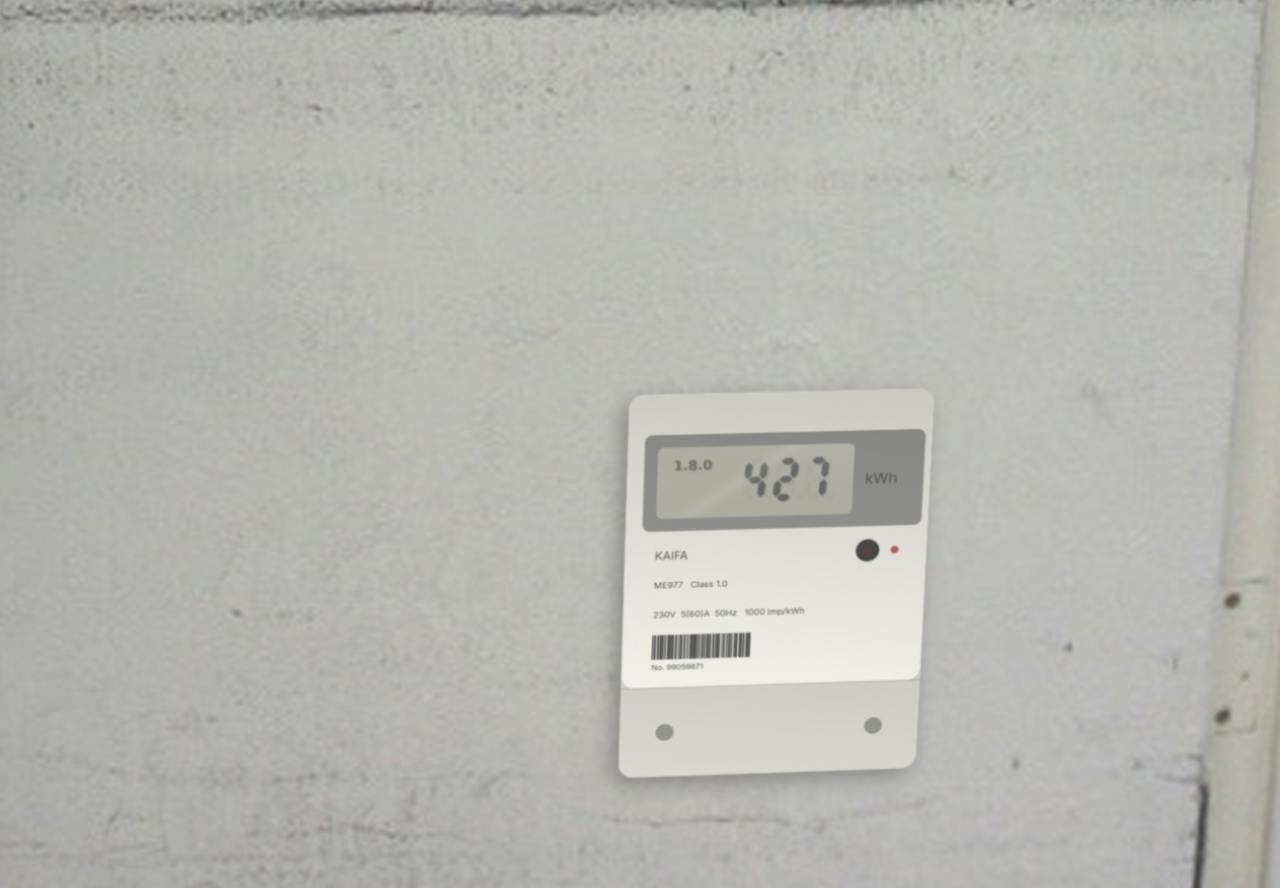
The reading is 427,kWh
